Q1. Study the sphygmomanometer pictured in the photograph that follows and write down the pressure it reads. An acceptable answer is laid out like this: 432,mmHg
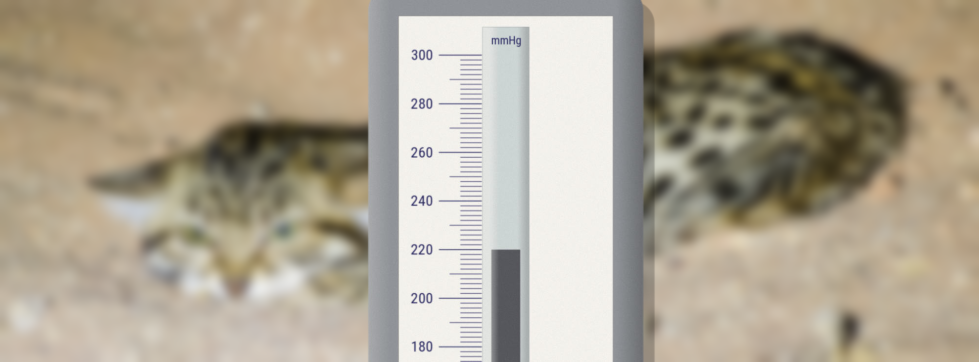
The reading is 220,mmHg
